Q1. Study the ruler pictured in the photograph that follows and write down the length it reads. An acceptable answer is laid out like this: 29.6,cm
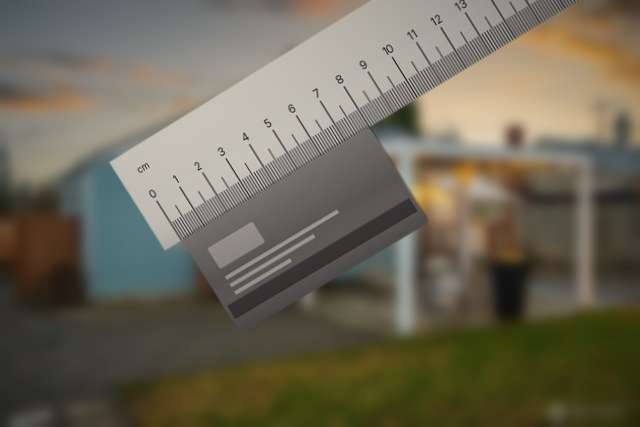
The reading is 8,cm
